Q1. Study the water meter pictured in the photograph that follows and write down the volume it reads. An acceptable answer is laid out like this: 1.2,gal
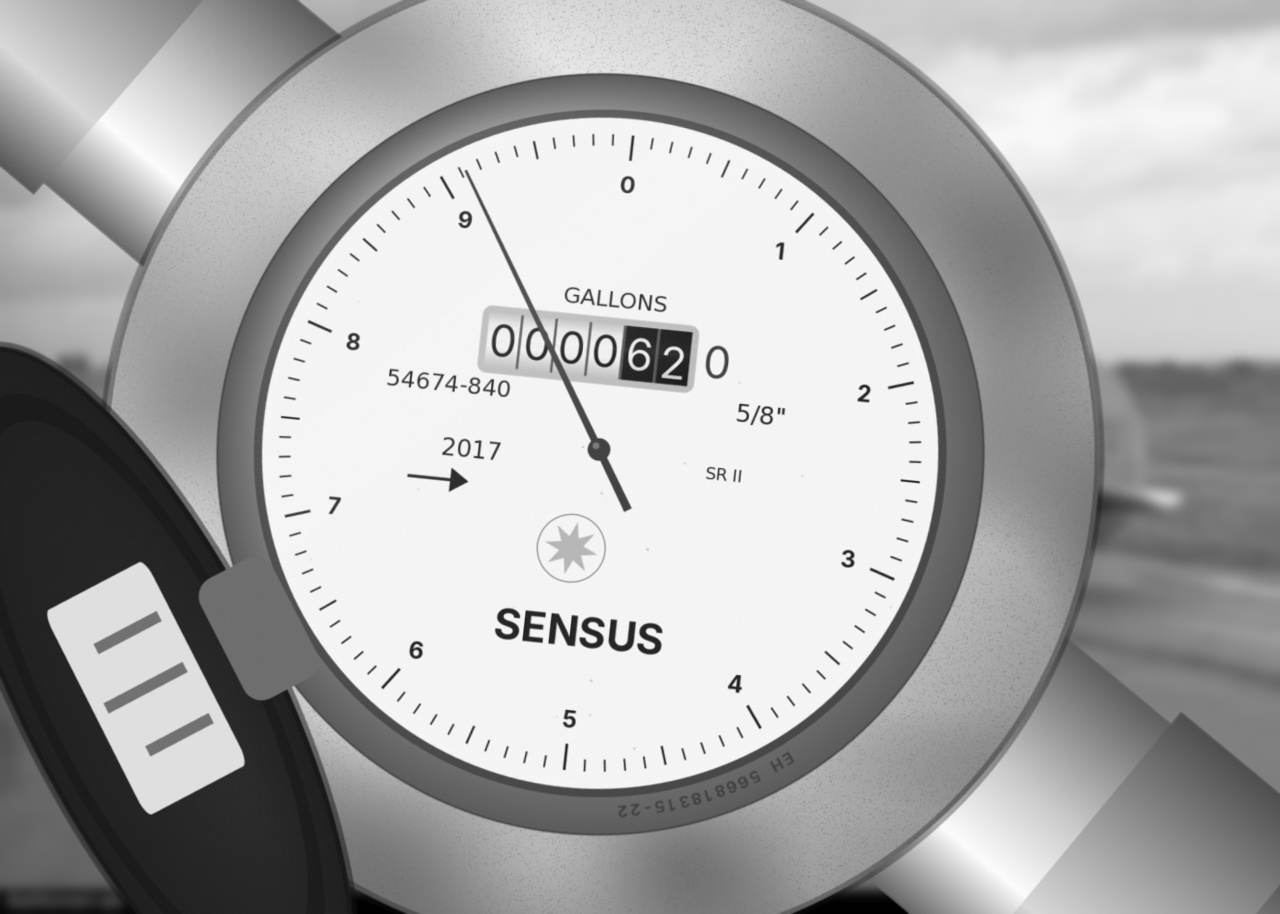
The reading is 619.1,gal
